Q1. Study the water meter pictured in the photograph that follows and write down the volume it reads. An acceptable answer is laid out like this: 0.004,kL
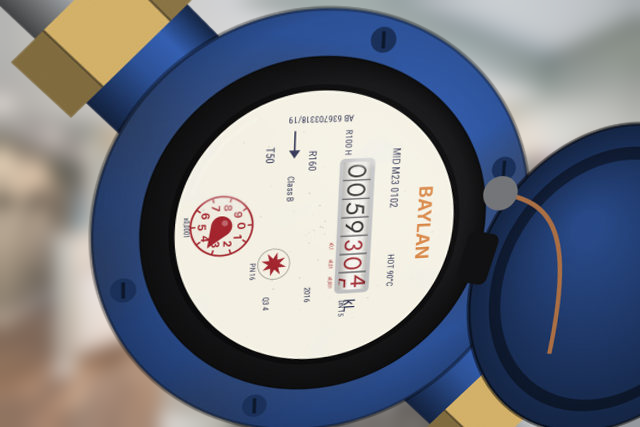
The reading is 59.3043,kL
